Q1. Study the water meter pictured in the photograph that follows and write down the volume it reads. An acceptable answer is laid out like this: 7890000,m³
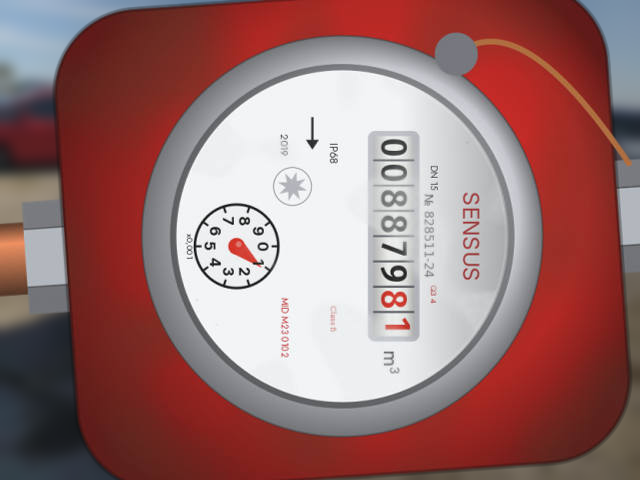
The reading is 8879.811,m³
